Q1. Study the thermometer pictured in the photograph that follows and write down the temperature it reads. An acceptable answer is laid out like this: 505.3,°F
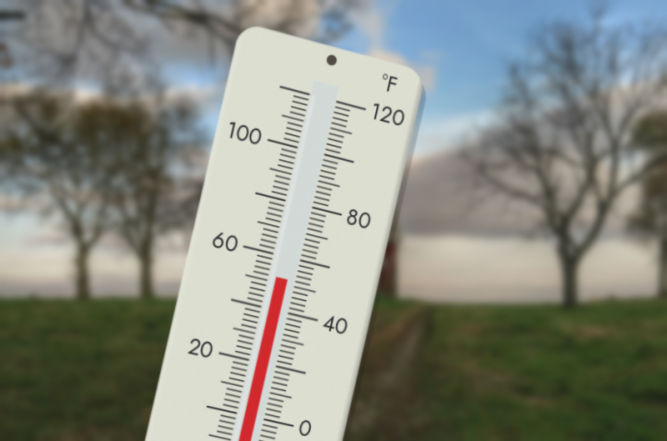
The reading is 52,°F
